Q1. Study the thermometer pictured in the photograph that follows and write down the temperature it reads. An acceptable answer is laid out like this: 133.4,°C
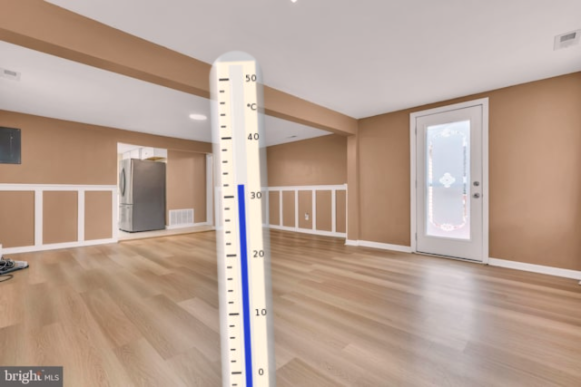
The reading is 32,°C
